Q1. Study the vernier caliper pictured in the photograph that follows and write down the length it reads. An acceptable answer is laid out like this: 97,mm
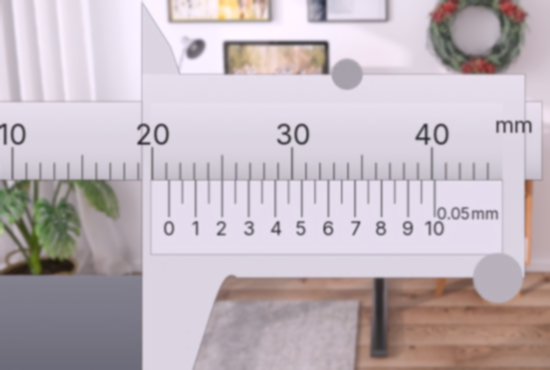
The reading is 21.2,mm
